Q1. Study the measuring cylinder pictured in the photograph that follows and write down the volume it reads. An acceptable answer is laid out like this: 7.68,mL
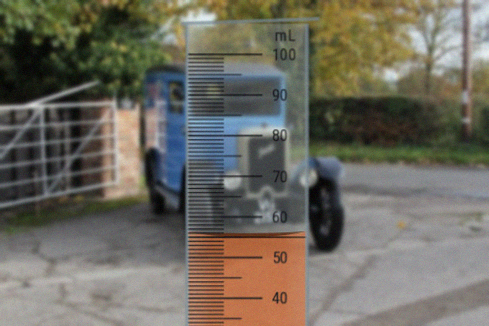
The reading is 55,mL
